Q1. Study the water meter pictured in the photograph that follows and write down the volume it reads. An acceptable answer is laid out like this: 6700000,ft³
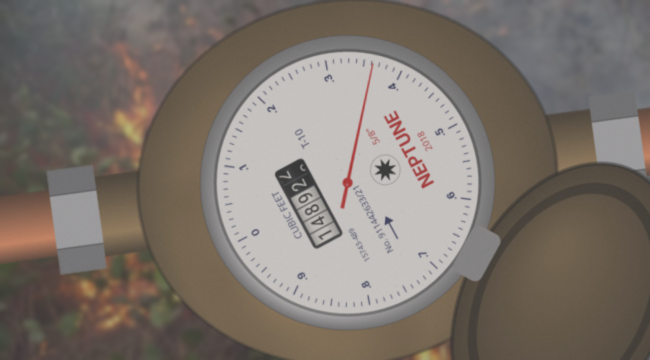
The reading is 148922.36,ft³
